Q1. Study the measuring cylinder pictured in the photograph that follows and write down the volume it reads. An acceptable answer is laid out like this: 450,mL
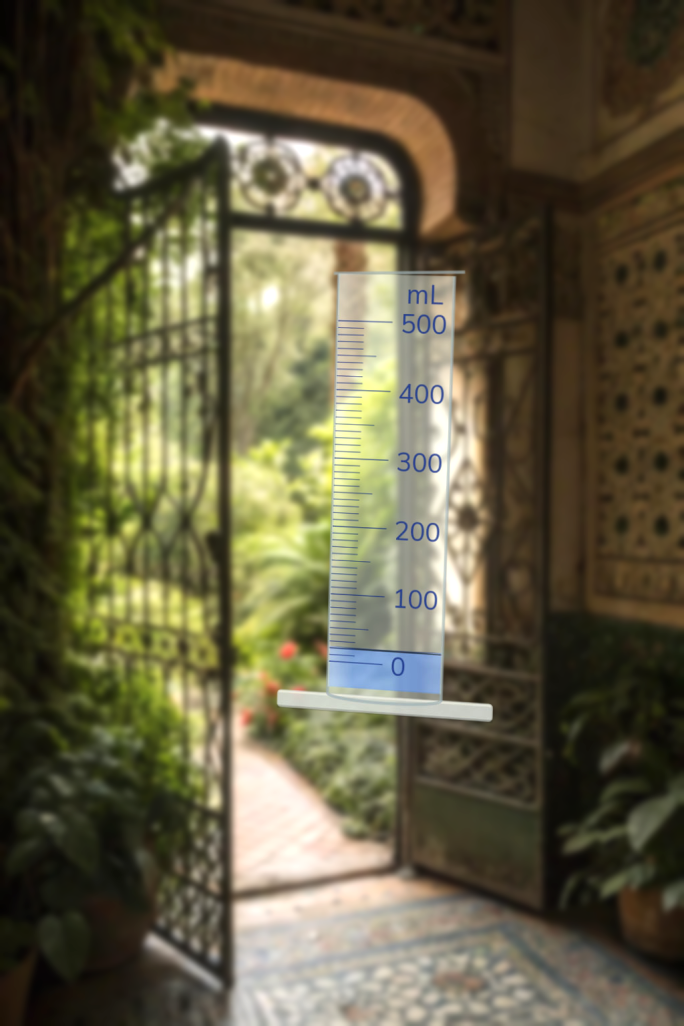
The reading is 20,mL
